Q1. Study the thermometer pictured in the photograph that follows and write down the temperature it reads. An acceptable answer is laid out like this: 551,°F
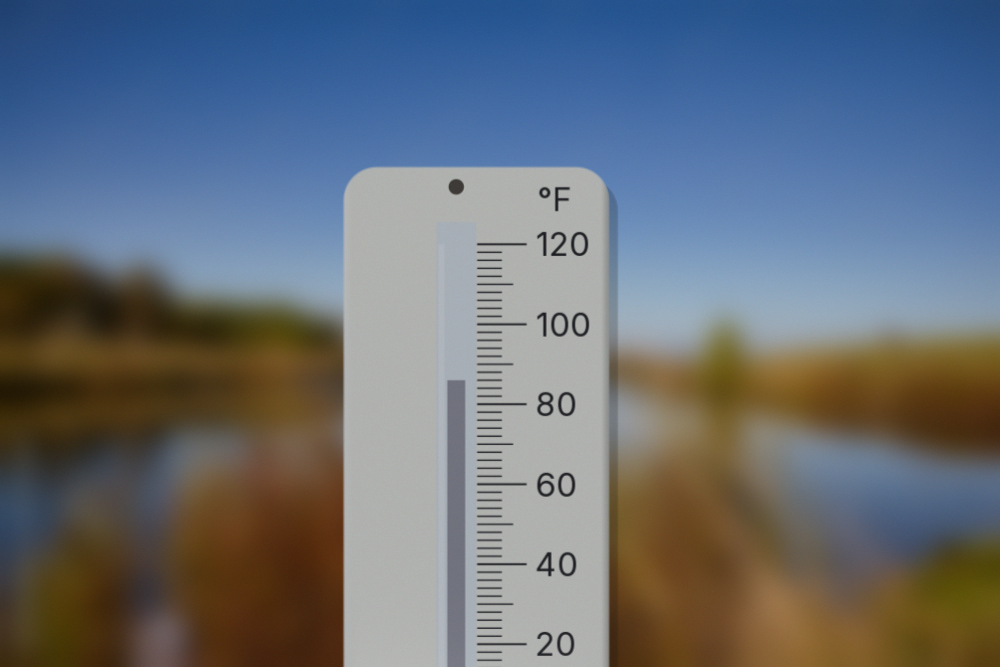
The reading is 86,°F
